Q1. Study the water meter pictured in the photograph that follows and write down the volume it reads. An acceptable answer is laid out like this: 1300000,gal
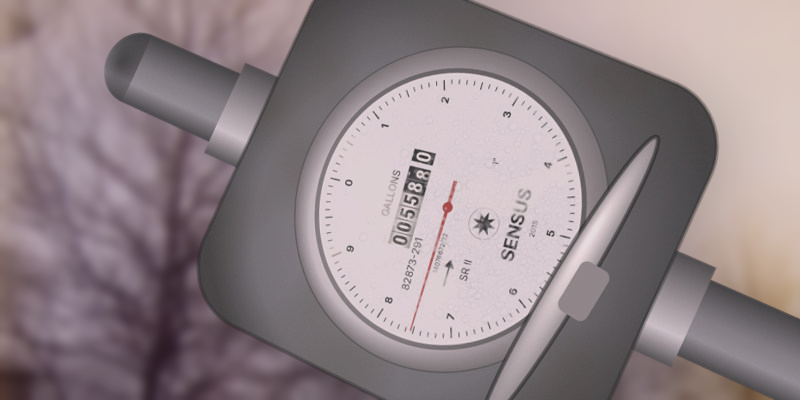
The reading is 55877.5,gal
